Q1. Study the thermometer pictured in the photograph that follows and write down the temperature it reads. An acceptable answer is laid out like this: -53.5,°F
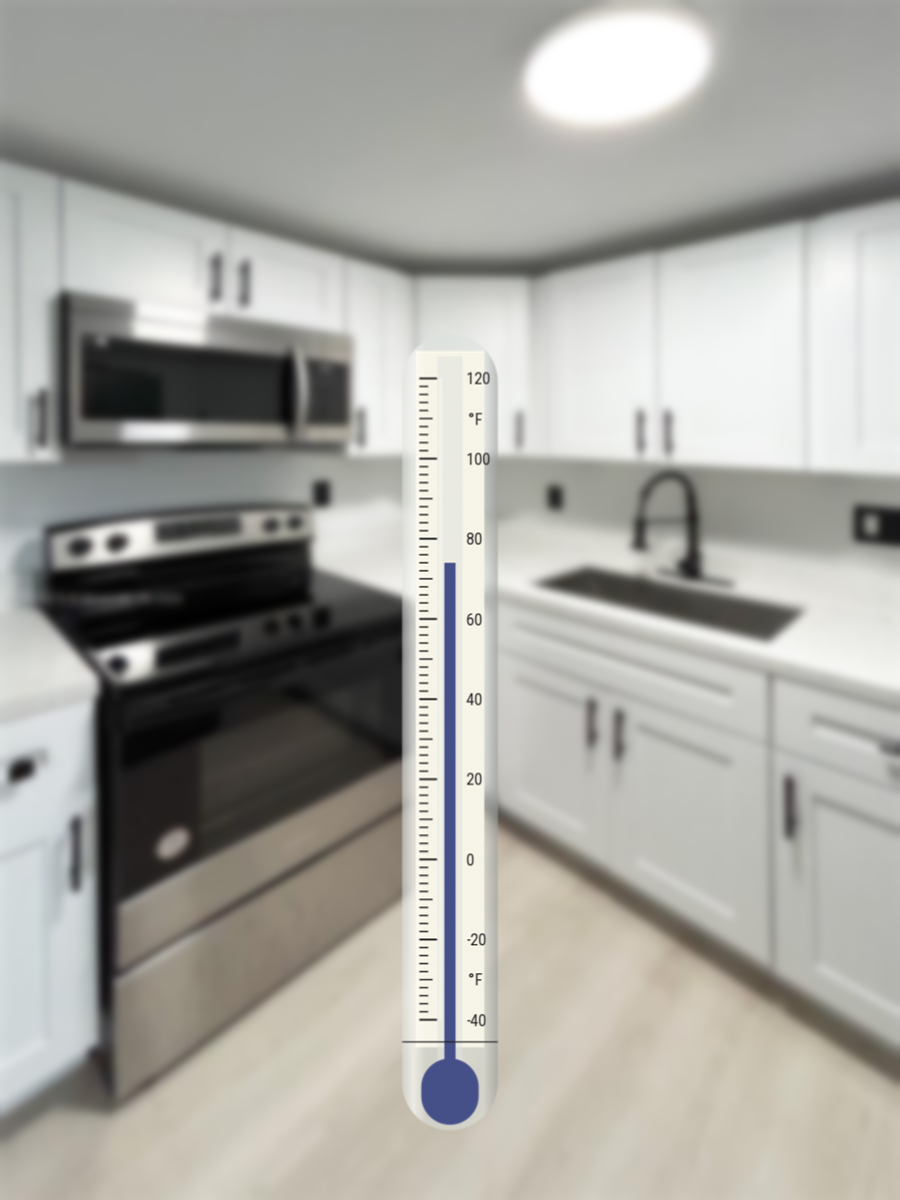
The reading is 74,°F
